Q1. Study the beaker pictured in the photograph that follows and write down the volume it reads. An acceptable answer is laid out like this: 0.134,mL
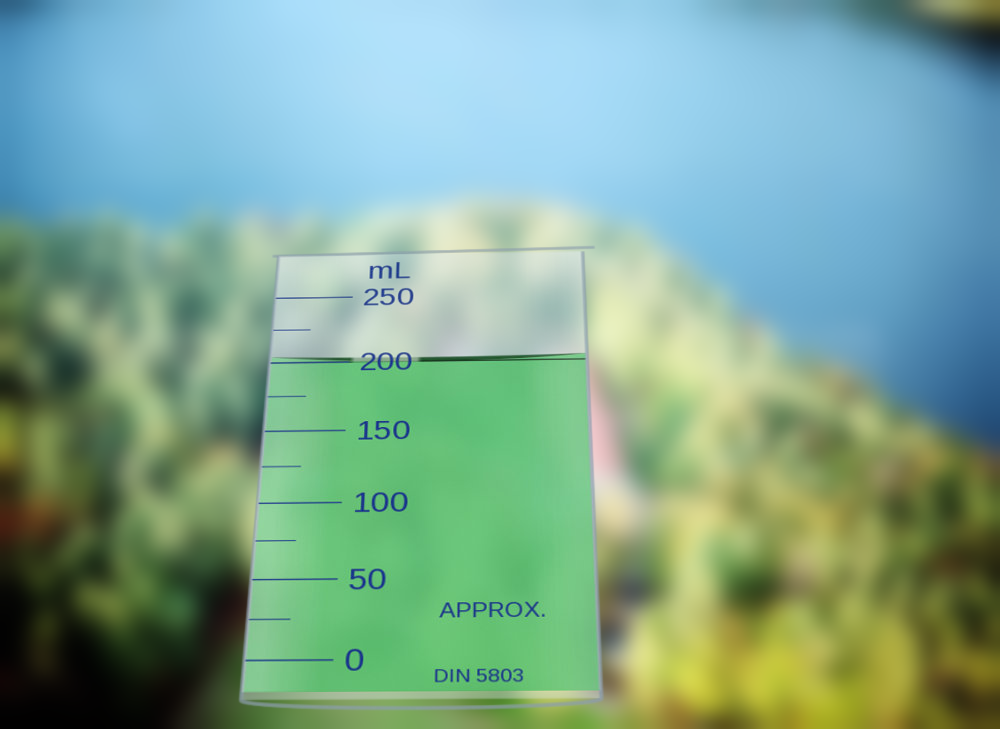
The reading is 200,mL
